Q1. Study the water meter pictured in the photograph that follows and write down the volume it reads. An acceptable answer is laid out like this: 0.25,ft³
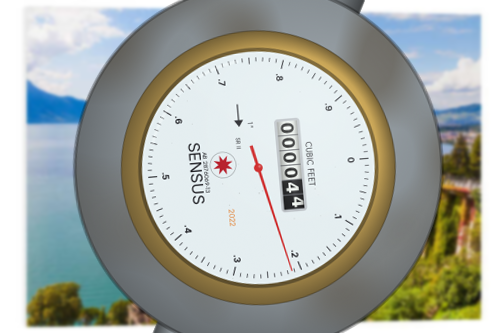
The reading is 44.21,ft³
